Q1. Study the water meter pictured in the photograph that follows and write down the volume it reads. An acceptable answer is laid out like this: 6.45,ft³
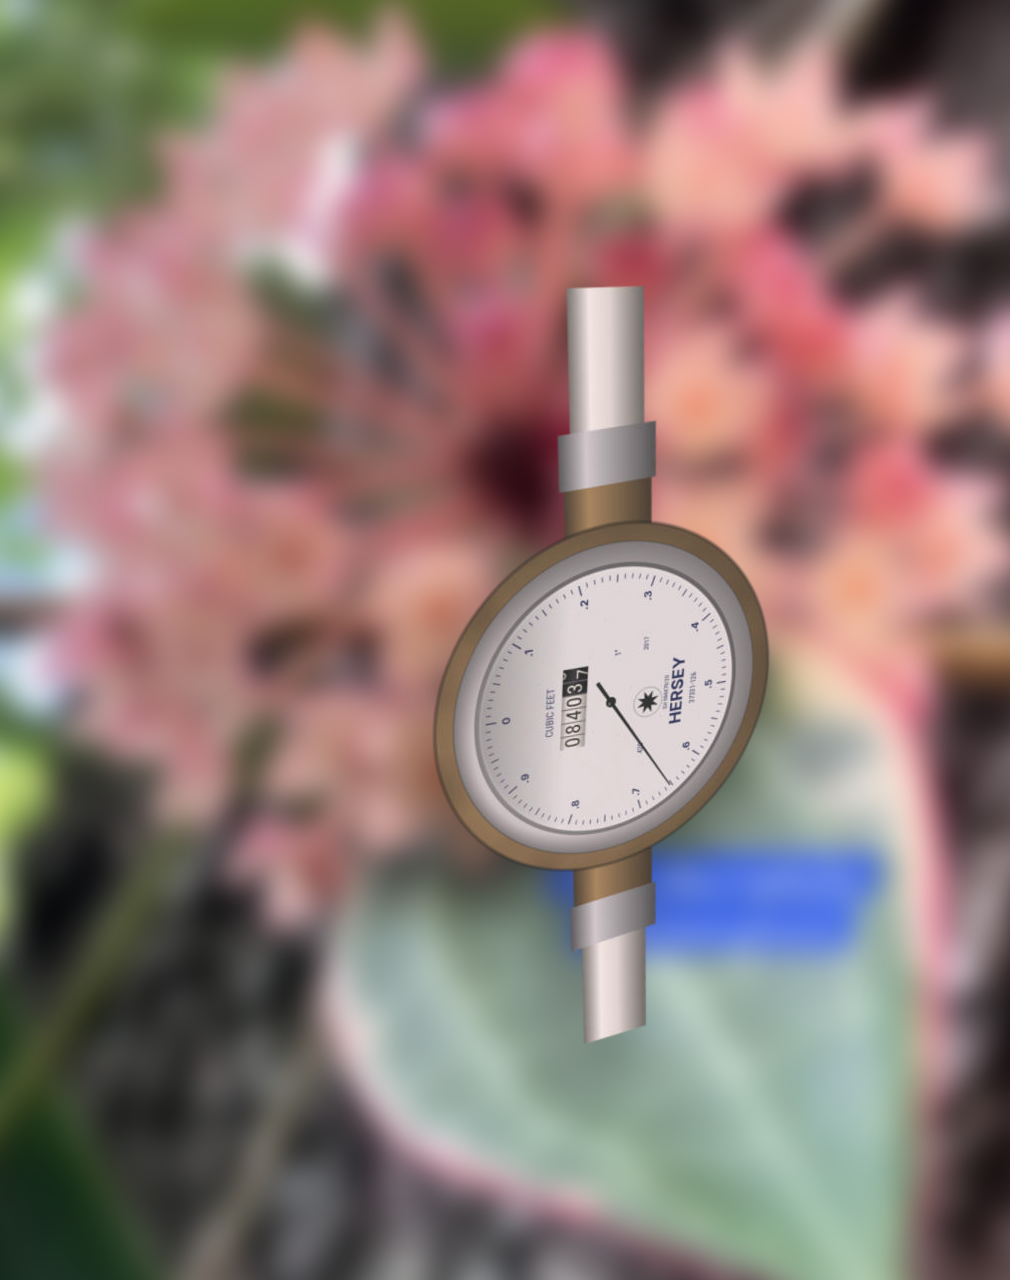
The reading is 84036.65,ft³
